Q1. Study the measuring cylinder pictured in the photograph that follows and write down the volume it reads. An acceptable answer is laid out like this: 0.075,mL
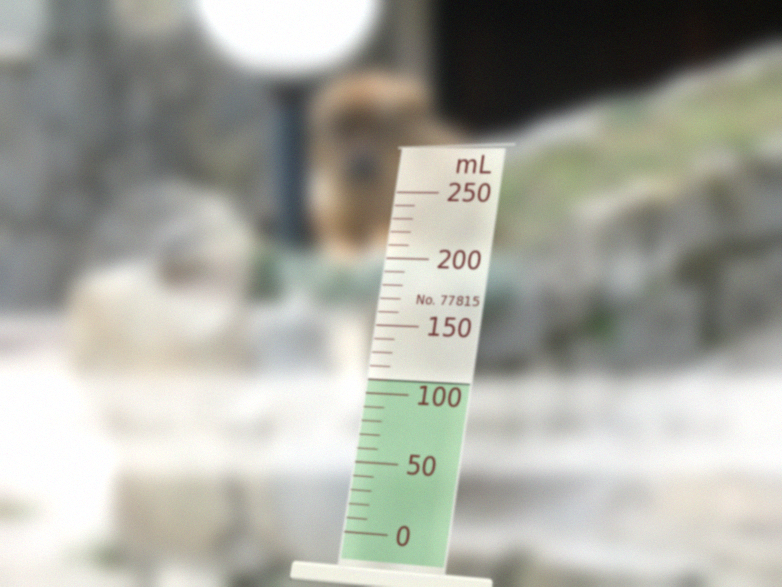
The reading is 110,mL
